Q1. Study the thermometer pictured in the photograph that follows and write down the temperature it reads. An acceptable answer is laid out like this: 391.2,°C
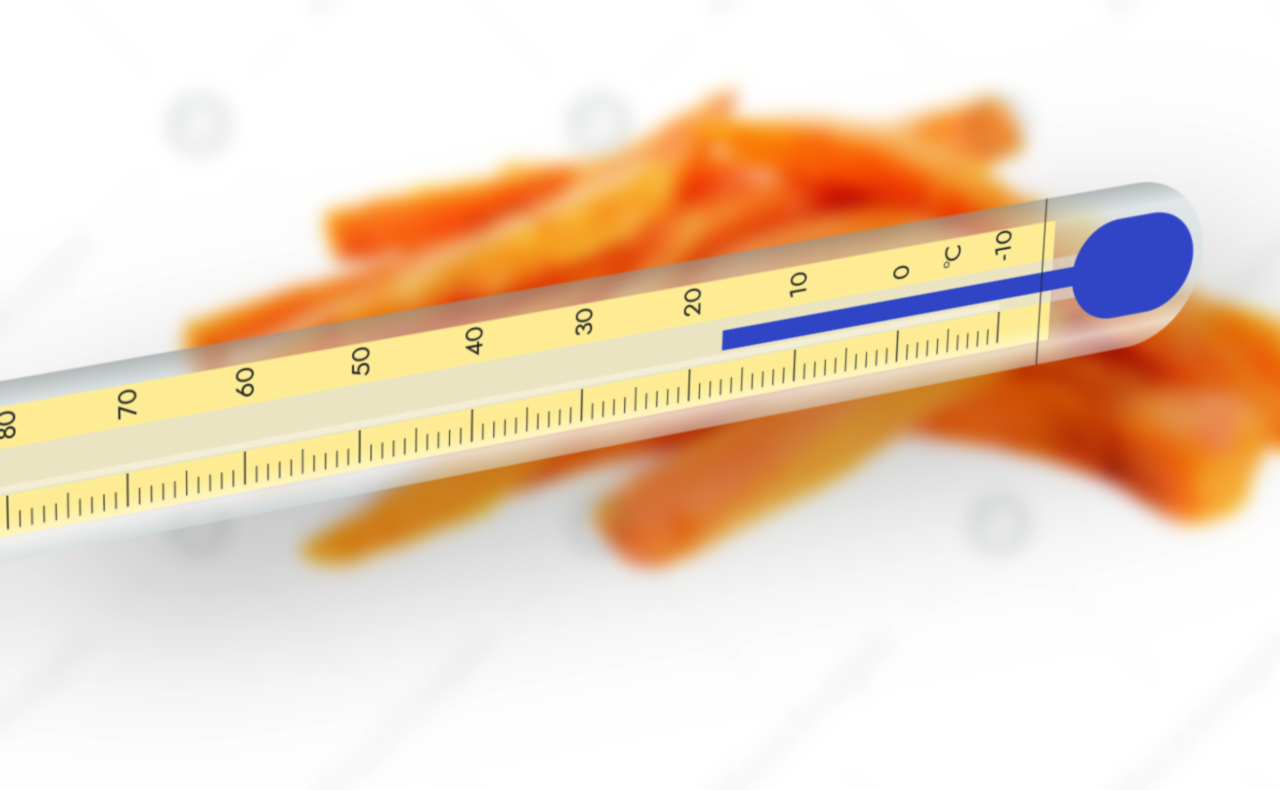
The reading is 17,°C
